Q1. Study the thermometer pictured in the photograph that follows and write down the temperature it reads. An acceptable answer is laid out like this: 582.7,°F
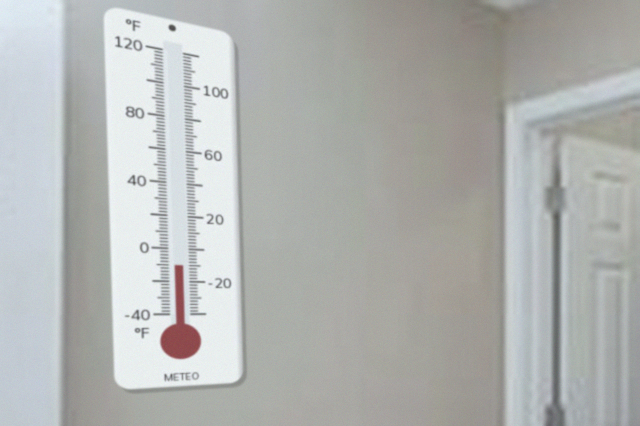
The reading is -10,°F
